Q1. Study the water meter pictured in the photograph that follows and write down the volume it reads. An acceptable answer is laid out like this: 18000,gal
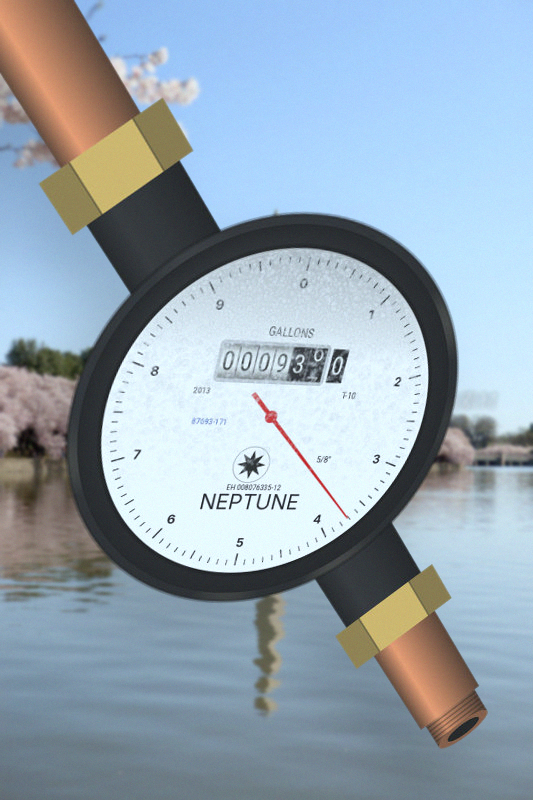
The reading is 9363.7,gal
